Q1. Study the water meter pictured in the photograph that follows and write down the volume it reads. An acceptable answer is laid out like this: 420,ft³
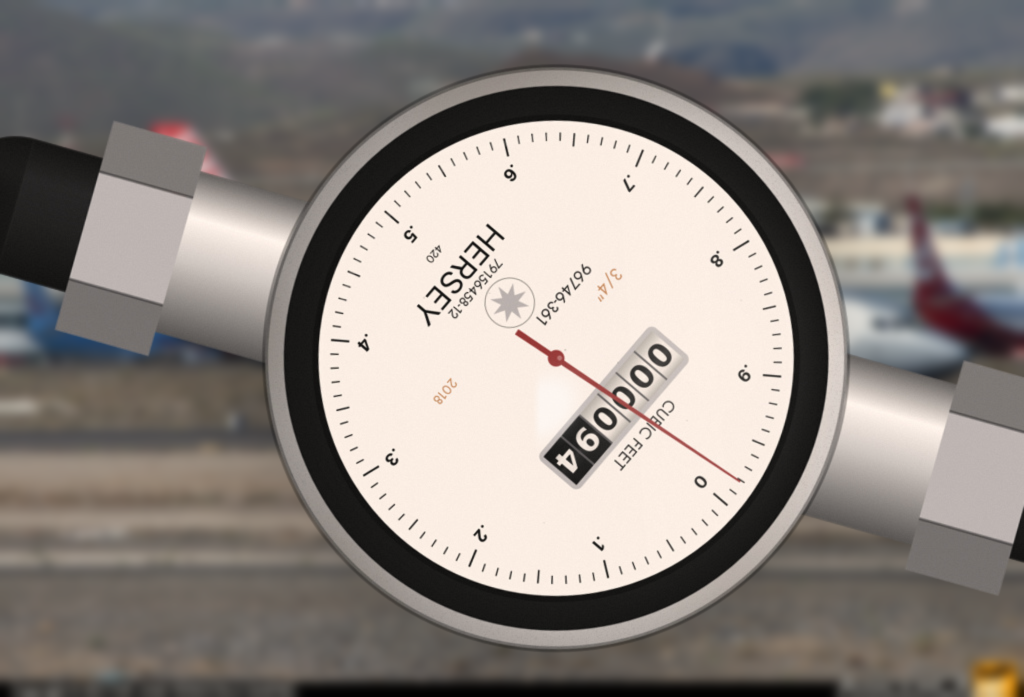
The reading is 93.98,ft³
